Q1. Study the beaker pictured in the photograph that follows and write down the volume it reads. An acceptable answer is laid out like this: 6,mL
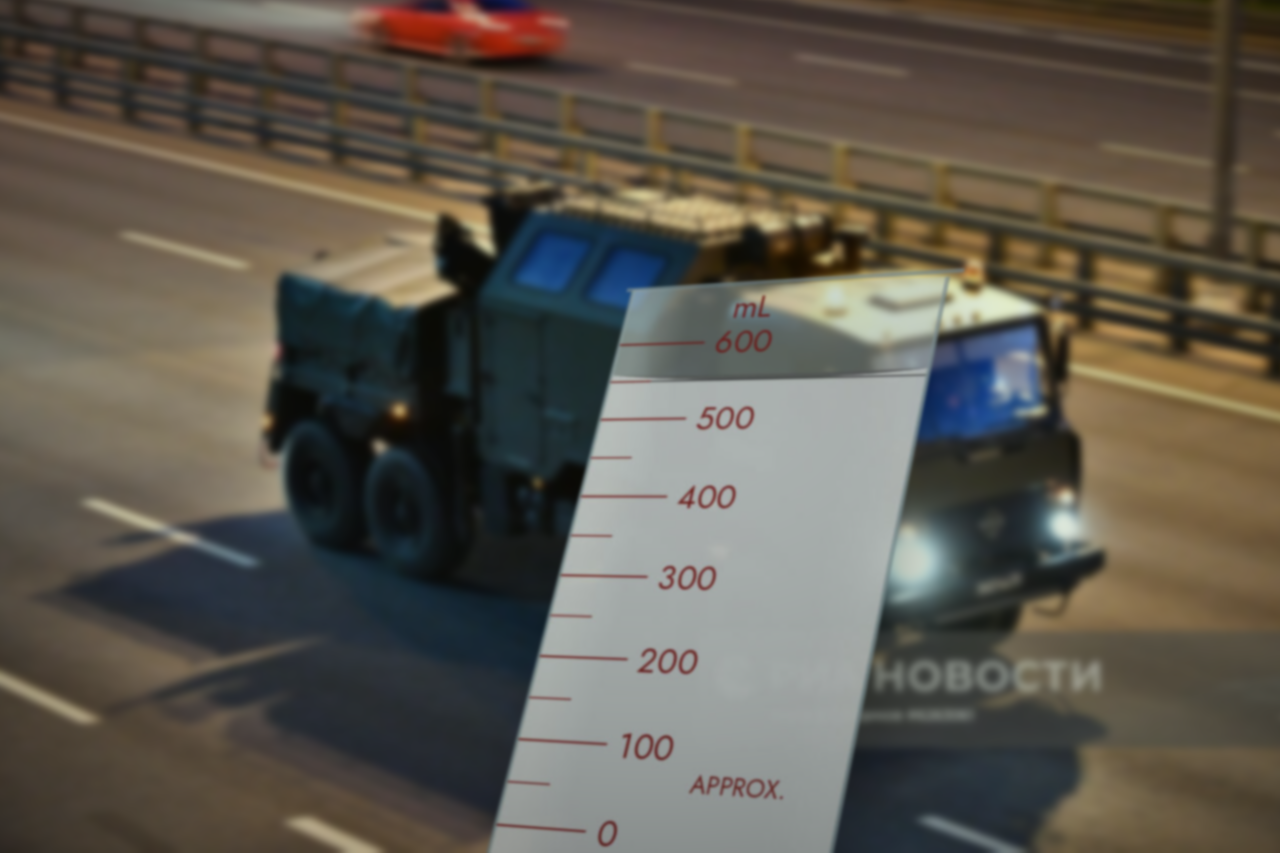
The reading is 550,mL
